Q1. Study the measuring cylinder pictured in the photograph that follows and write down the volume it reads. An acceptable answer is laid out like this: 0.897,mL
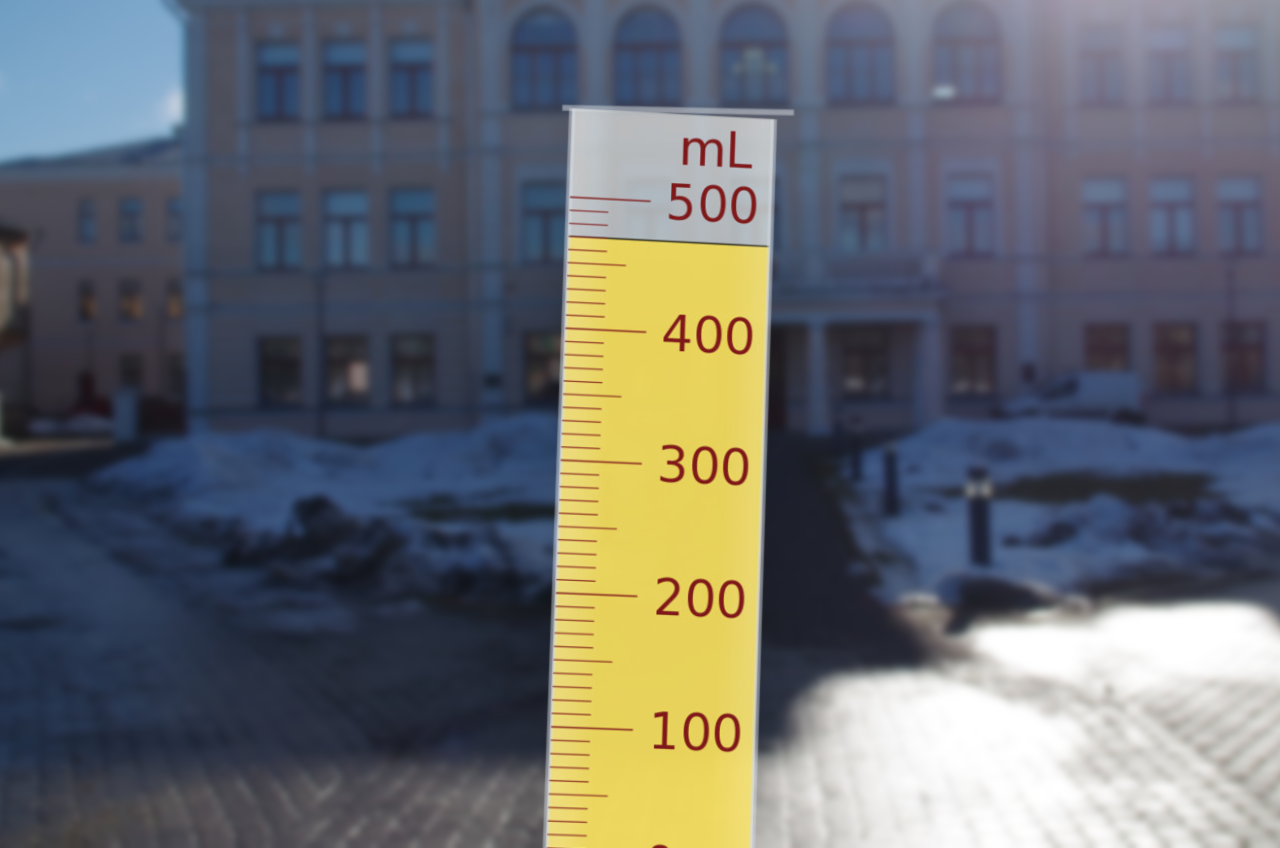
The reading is 470,mL
